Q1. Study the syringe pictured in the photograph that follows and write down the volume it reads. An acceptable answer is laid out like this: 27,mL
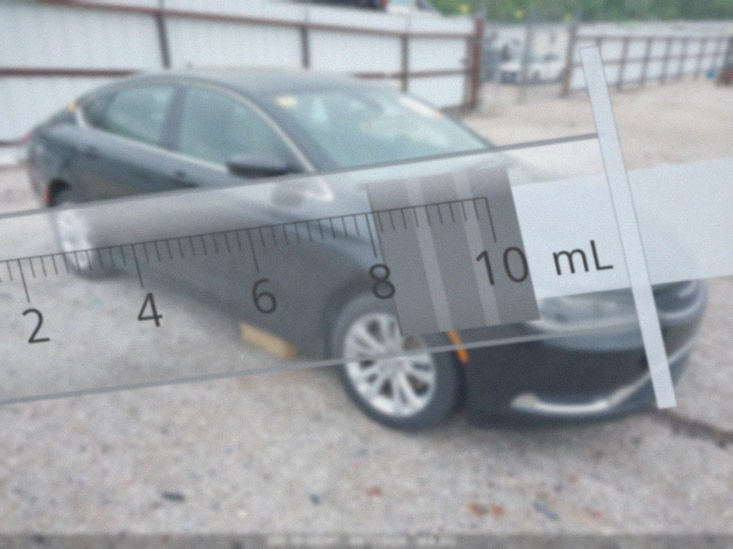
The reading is 8.1,mL
